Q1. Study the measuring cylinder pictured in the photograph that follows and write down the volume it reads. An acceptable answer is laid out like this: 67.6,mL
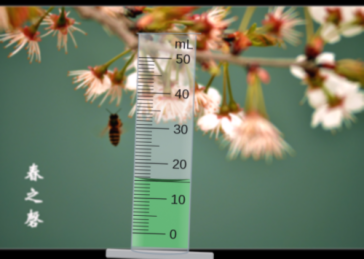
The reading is 15,mL
